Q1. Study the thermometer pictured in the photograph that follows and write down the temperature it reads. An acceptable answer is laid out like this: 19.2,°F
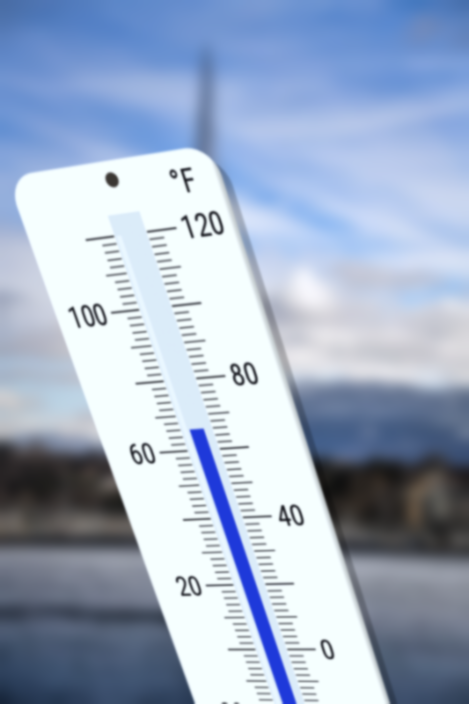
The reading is 66,°F
